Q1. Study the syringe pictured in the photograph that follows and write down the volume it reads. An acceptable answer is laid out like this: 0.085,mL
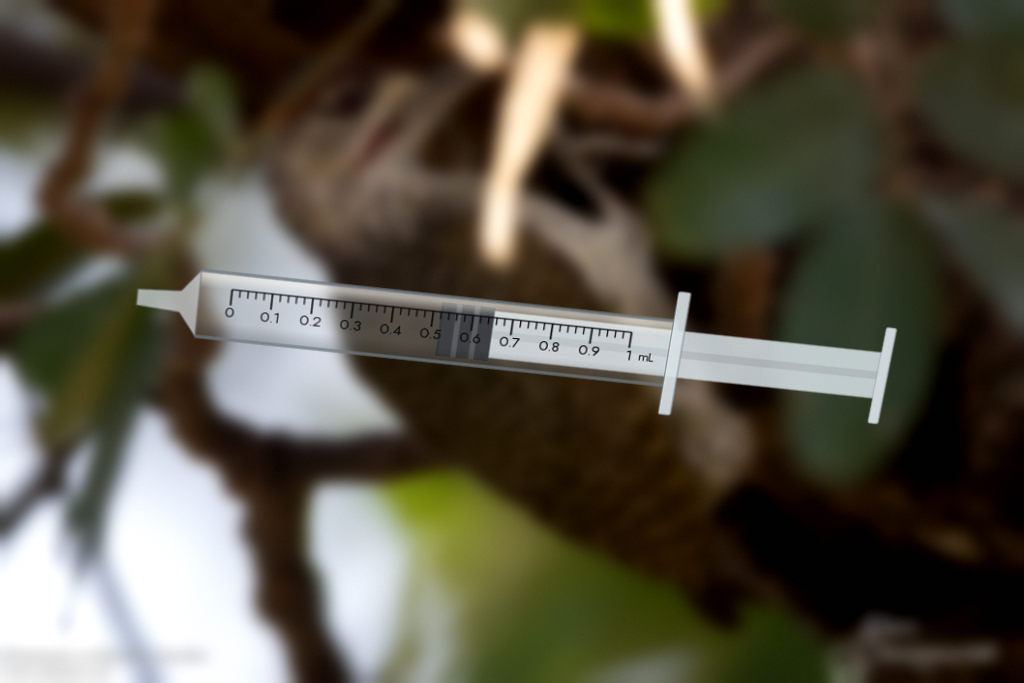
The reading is 0.52,mL
